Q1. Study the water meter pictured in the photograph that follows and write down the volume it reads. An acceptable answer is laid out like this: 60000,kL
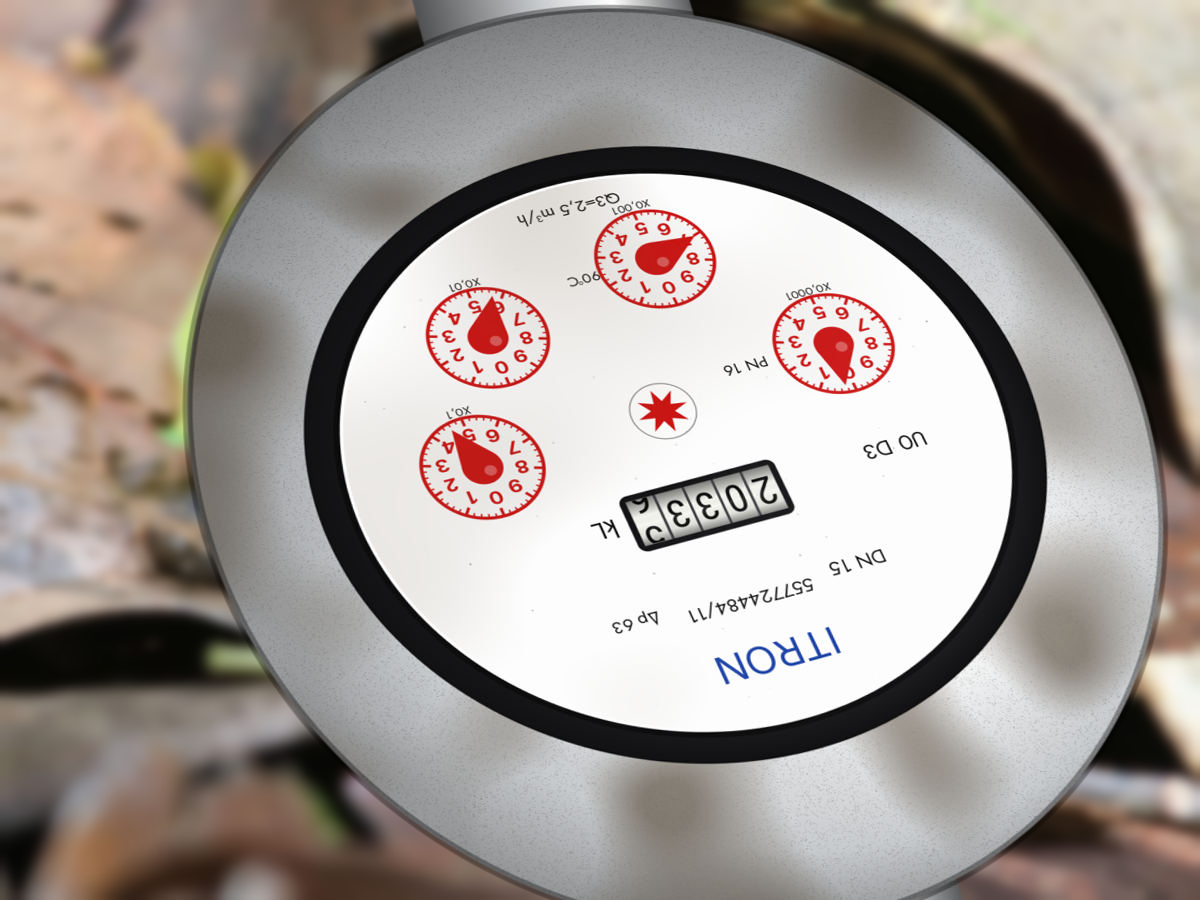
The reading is 20335.4570,kL
